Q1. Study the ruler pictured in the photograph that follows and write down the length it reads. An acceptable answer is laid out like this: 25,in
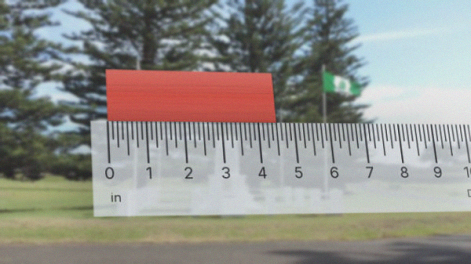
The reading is 4.5,in
